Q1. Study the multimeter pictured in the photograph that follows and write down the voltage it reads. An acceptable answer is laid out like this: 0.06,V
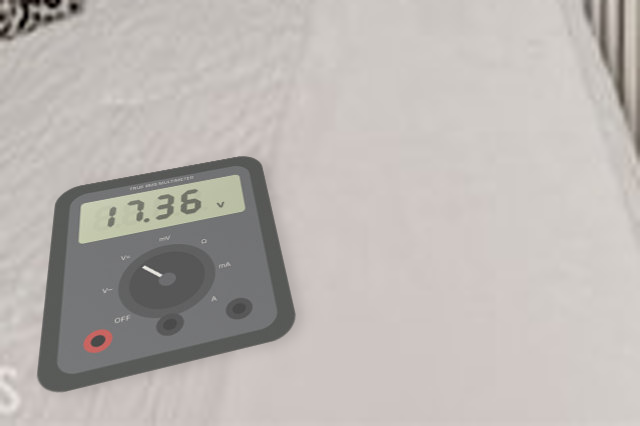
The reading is 17.36,V
